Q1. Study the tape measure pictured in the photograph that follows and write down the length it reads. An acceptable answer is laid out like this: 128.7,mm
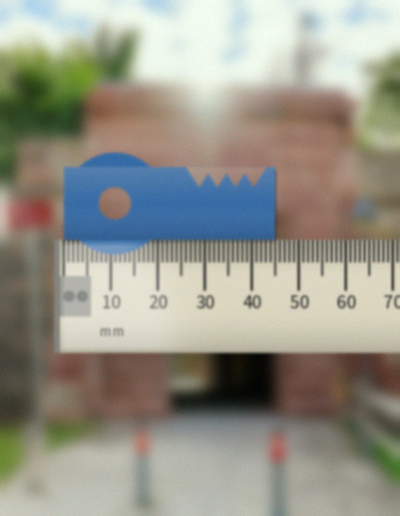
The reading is 45,mm
